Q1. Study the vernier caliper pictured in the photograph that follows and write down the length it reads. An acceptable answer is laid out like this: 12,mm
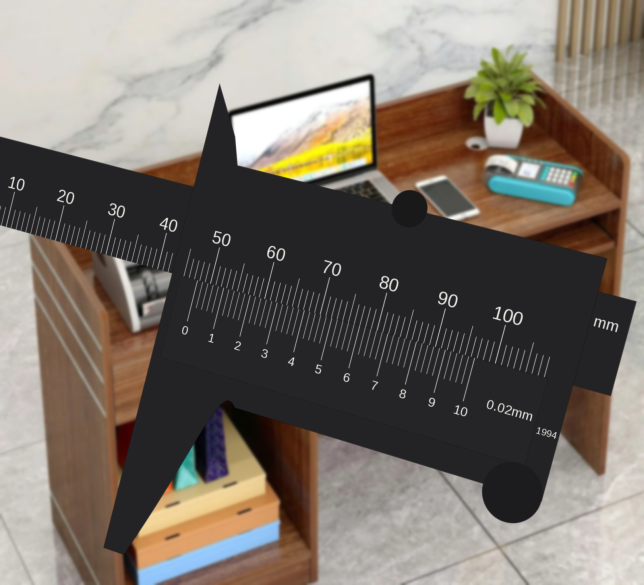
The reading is 47.6,mm
